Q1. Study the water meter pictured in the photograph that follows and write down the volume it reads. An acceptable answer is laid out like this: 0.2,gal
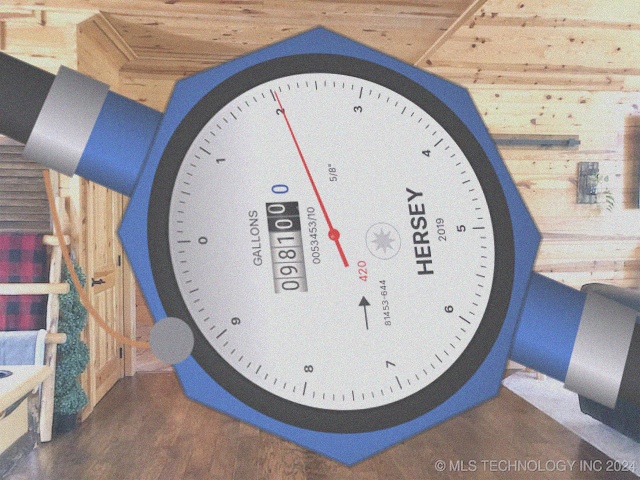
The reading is 981002.0,gal
